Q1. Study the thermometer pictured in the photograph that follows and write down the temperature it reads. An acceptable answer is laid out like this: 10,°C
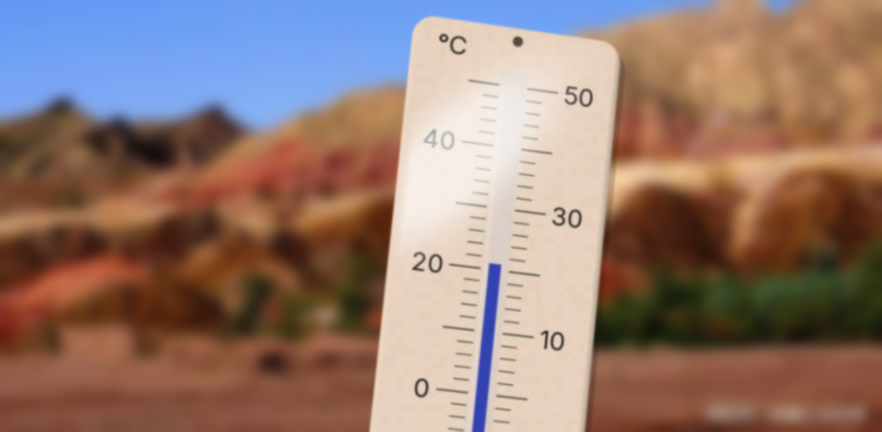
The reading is 21,°C
